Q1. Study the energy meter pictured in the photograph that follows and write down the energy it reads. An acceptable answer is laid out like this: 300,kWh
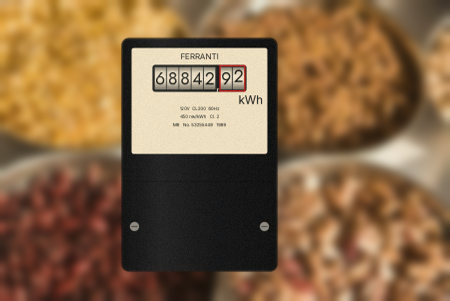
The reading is 68842.92,kWh
